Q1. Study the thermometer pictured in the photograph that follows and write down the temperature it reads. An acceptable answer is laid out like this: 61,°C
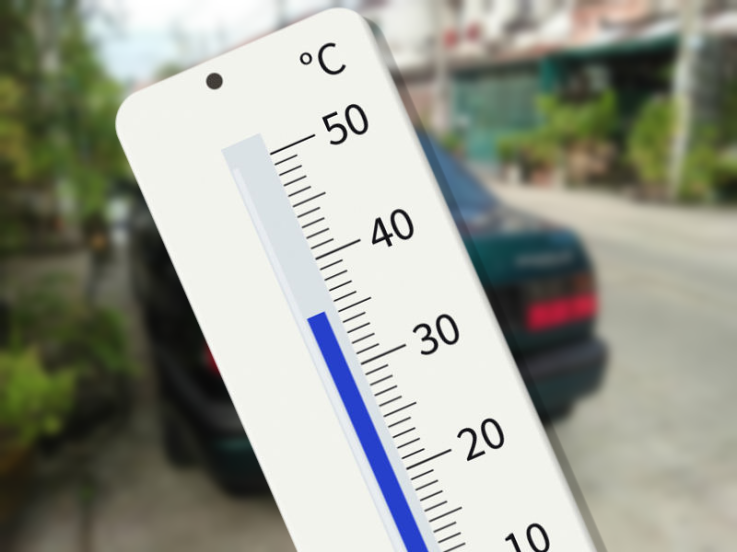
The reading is 35.5,°C
